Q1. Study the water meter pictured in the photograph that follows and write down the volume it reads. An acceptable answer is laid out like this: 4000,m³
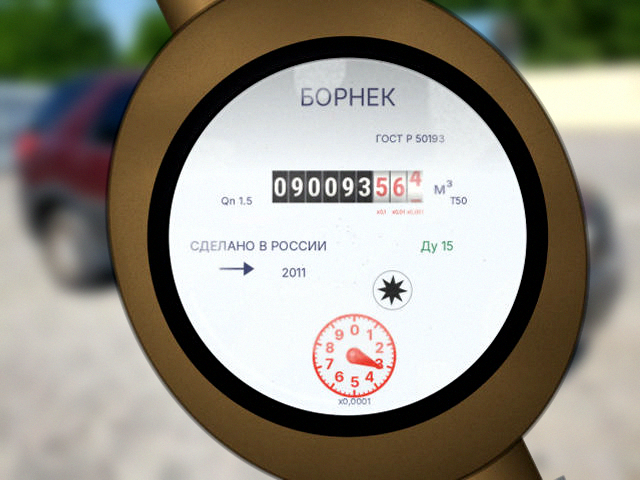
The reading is 90093.5643,m³
